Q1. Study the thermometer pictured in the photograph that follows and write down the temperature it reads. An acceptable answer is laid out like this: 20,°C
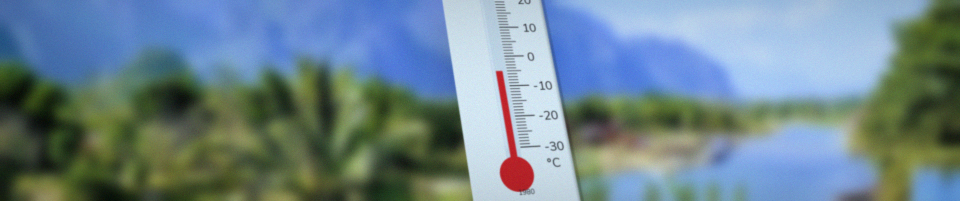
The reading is -5,°C
